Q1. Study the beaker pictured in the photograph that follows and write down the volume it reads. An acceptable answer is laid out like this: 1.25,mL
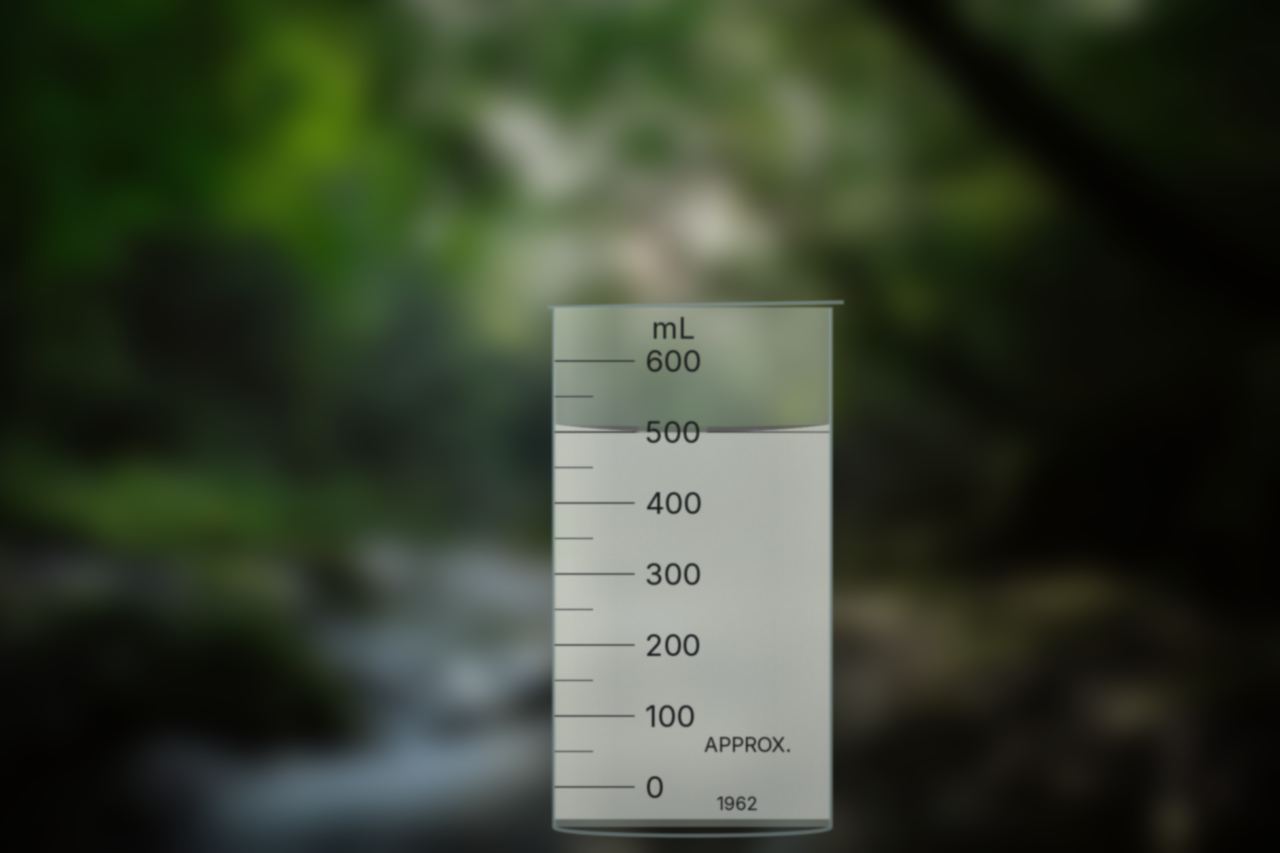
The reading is 500,mL
